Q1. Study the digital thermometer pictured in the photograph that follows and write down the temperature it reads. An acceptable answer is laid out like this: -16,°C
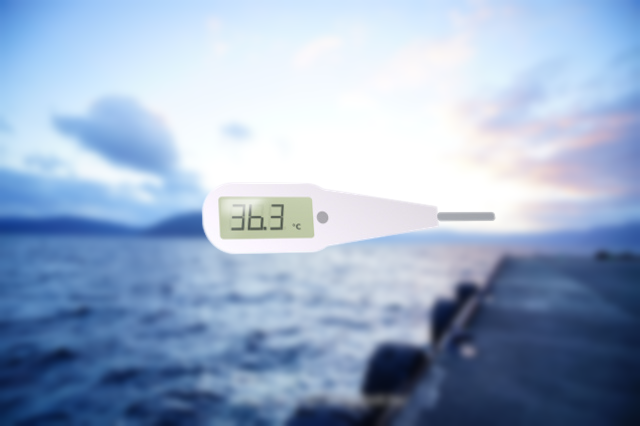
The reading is 36.3,°C
